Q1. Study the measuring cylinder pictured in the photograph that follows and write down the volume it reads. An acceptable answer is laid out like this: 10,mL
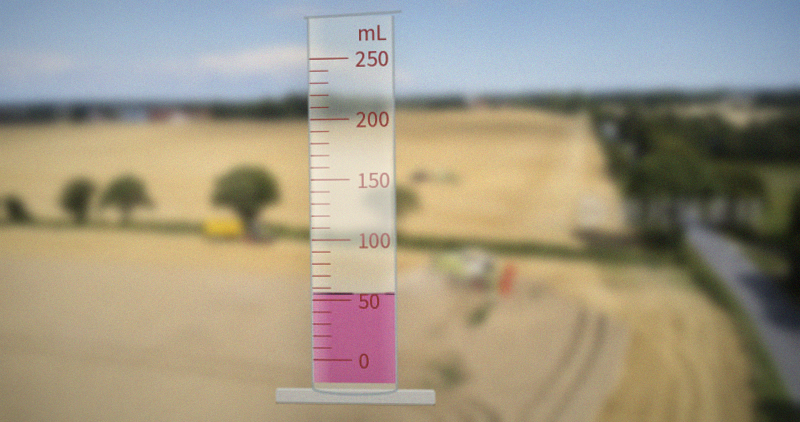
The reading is 55,mL
